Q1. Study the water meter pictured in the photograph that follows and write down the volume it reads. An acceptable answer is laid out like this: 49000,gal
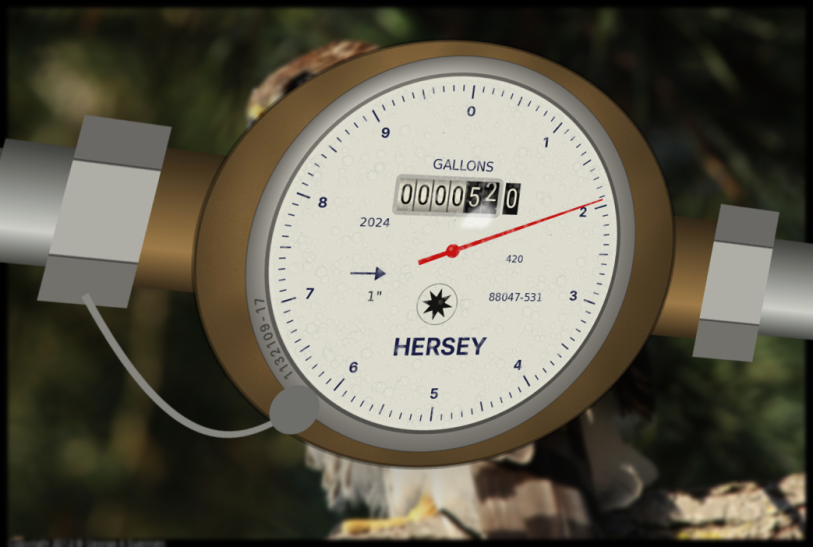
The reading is 521.9,gal
